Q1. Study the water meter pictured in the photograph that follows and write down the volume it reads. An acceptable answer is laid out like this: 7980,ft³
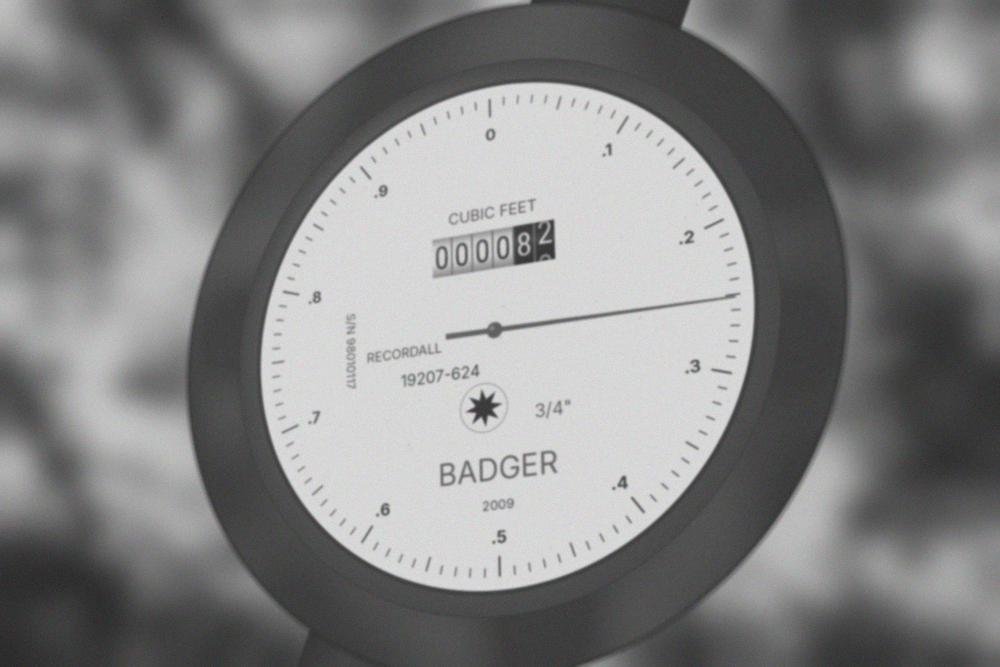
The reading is 82.25,ft³
